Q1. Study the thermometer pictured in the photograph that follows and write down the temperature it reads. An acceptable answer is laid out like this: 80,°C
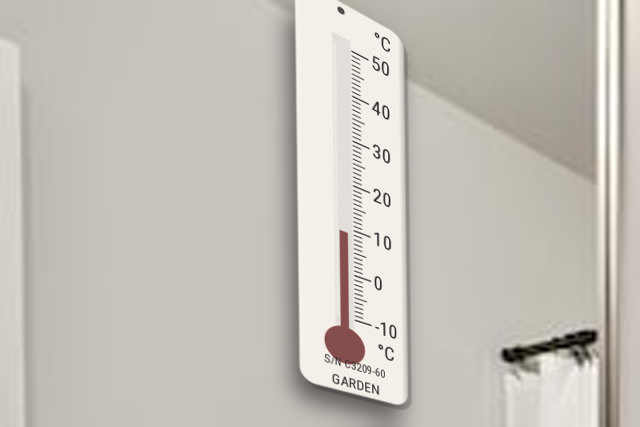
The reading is 9,°C
